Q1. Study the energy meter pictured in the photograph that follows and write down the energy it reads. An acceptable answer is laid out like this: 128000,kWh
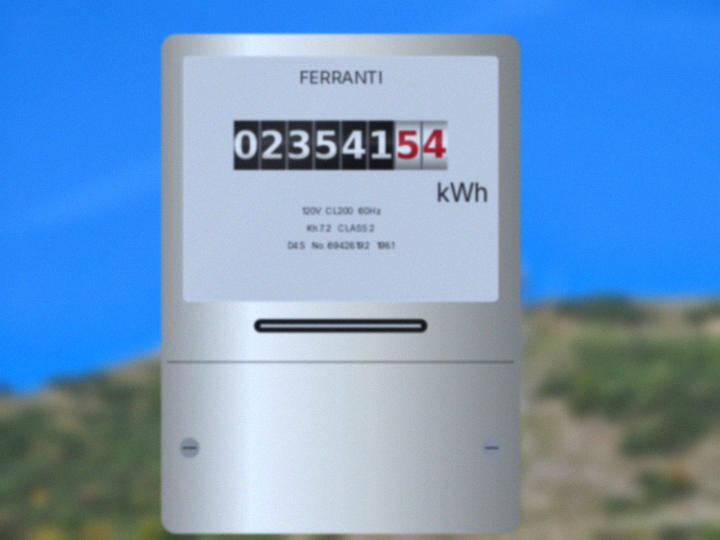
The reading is 23541.54,kWh
